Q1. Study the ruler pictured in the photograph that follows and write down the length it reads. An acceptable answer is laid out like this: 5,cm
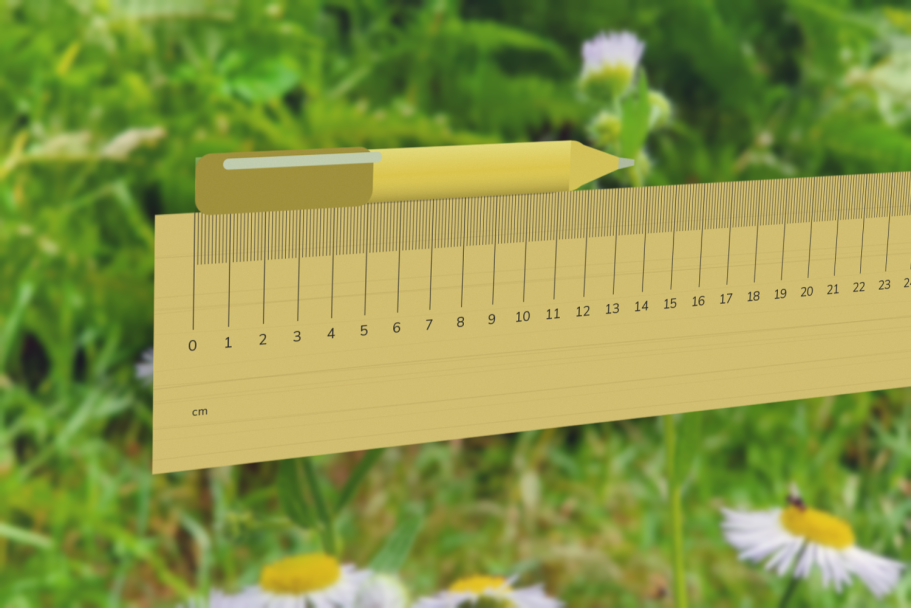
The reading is 13.5,cm
